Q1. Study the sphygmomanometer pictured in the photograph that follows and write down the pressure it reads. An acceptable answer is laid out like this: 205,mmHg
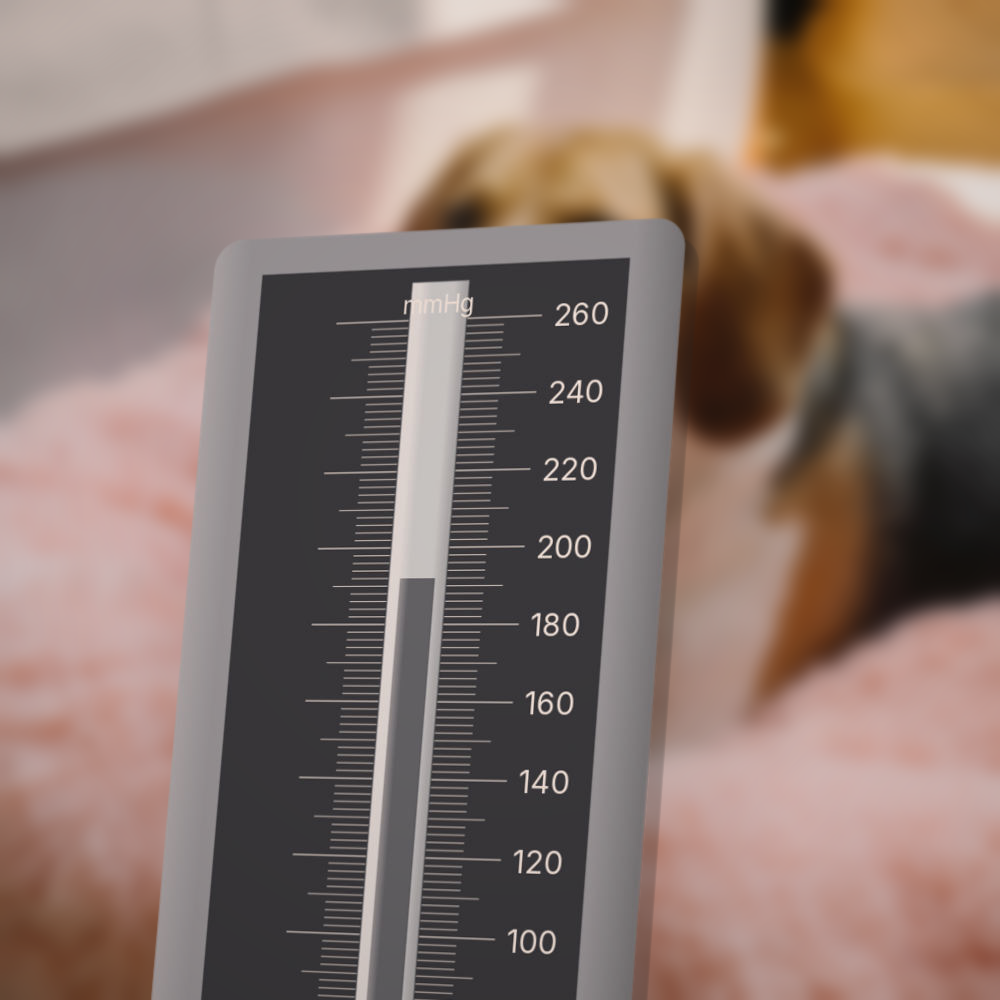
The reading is 192,mmHg
